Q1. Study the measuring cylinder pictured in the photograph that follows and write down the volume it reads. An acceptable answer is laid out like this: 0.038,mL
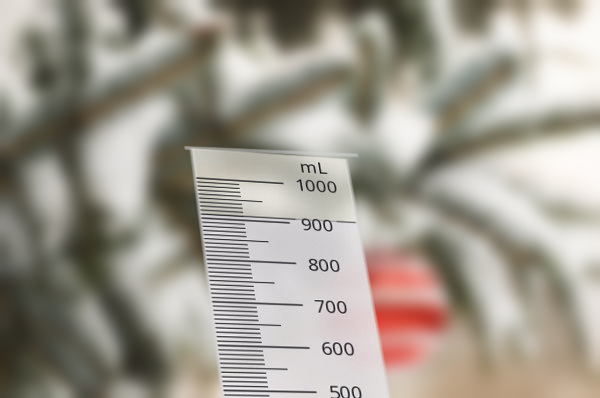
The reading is 910,mL
